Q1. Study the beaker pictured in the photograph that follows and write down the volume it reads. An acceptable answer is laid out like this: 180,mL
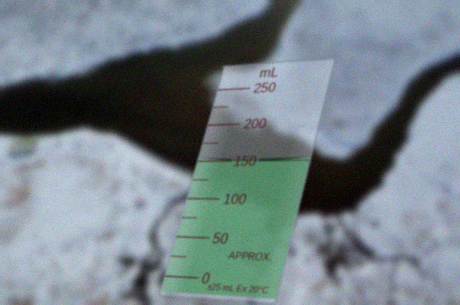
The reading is 150,mL
